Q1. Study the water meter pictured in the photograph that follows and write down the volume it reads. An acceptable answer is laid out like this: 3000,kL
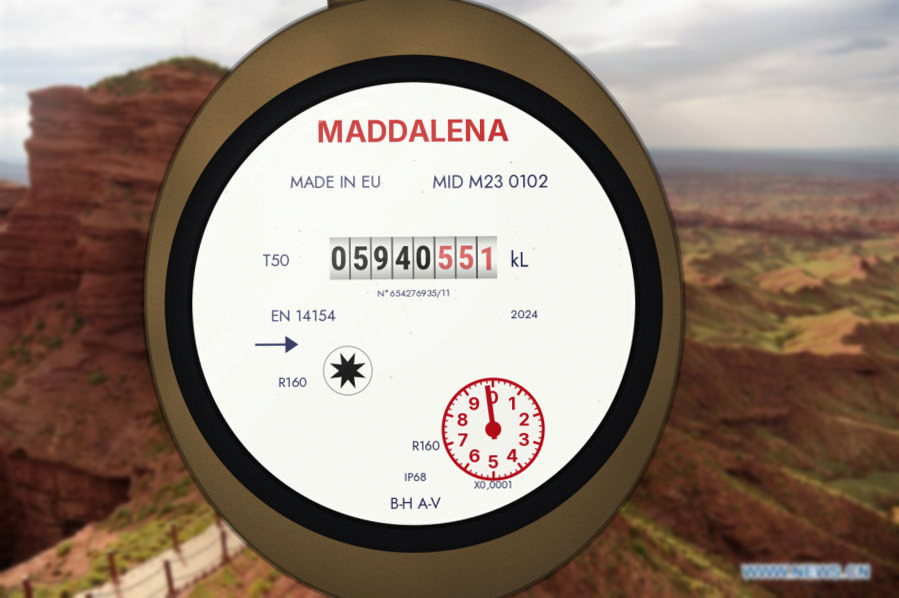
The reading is 5940.5509,kL
